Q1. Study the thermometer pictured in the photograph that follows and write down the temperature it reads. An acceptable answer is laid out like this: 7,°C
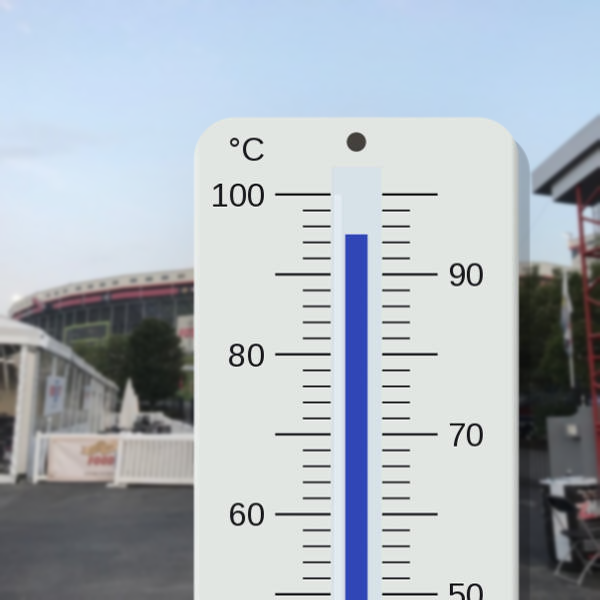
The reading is 95,°C
